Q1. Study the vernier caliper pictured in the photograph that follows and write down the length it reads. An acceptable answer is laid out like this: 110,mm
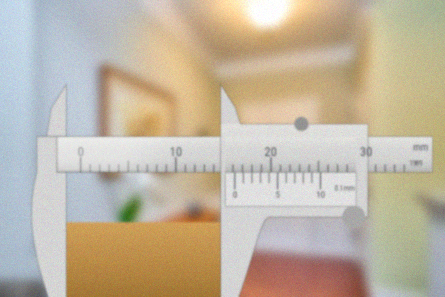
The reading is 16.2,mm
